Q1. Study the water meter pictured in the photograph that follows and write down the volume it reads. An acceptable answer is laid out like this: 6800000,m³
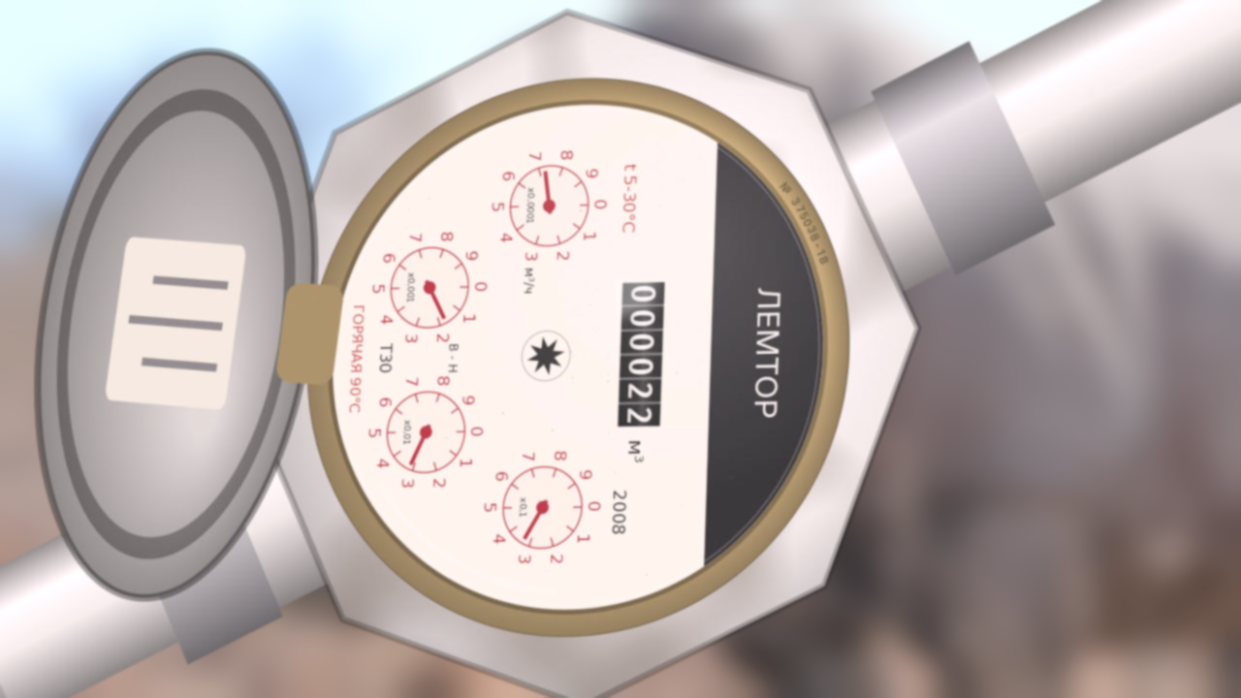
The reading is 22.3317,m³
